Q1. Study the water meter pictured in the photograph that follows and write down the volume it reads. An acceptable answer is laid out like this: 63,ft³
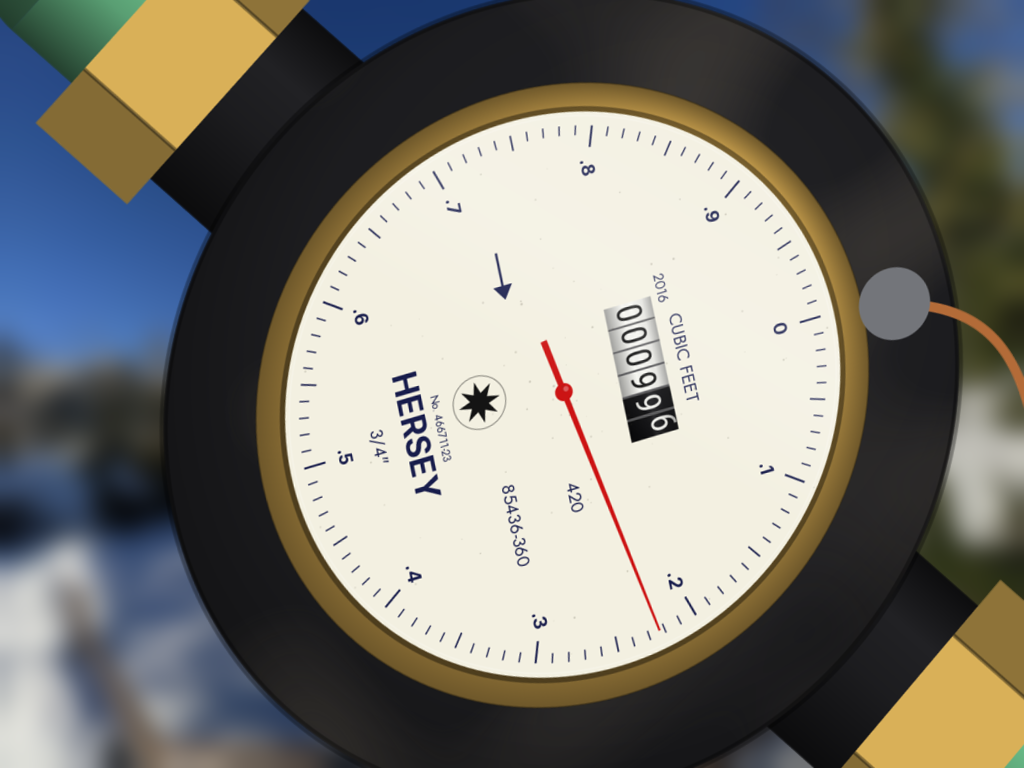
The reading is 996.22,ft³
